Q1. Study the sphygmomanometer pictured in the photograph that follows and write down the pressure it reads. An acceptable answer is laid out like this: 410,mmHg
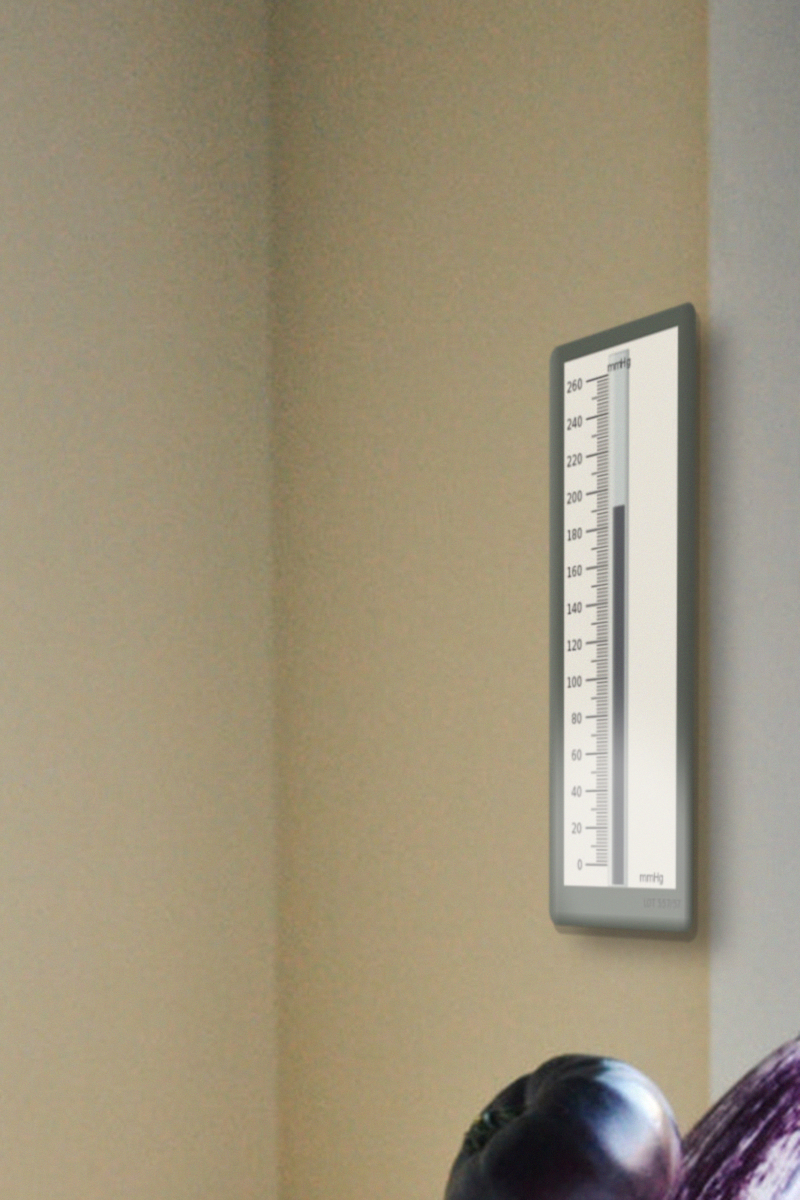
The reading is 190,mmHg
